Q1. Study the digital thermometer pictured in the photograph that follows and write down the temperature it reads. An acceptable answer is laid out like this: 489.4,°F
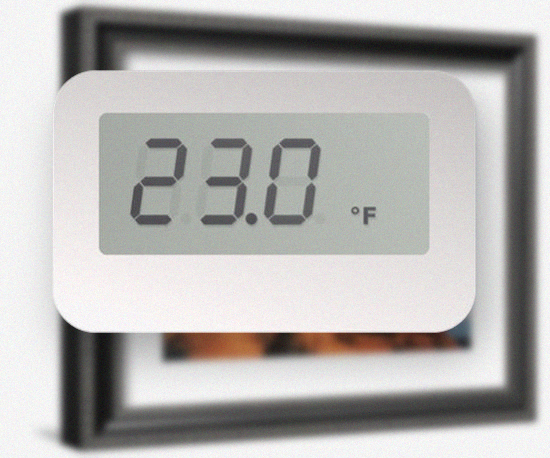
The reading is 23.0,°F
